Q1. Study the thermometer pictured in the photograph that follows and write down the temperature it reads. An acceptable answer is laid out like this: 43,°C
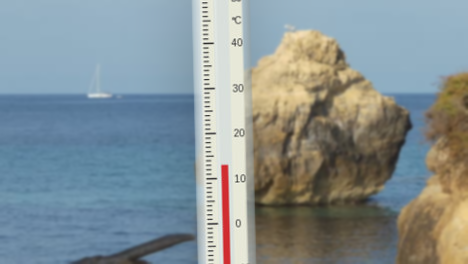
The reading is 13,°C
